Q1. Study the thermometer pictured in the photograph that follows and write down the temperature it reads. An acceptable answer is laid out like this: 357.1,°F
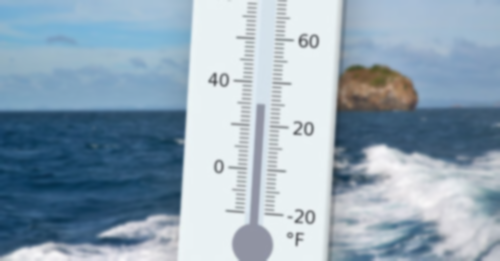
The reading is 30,°F
